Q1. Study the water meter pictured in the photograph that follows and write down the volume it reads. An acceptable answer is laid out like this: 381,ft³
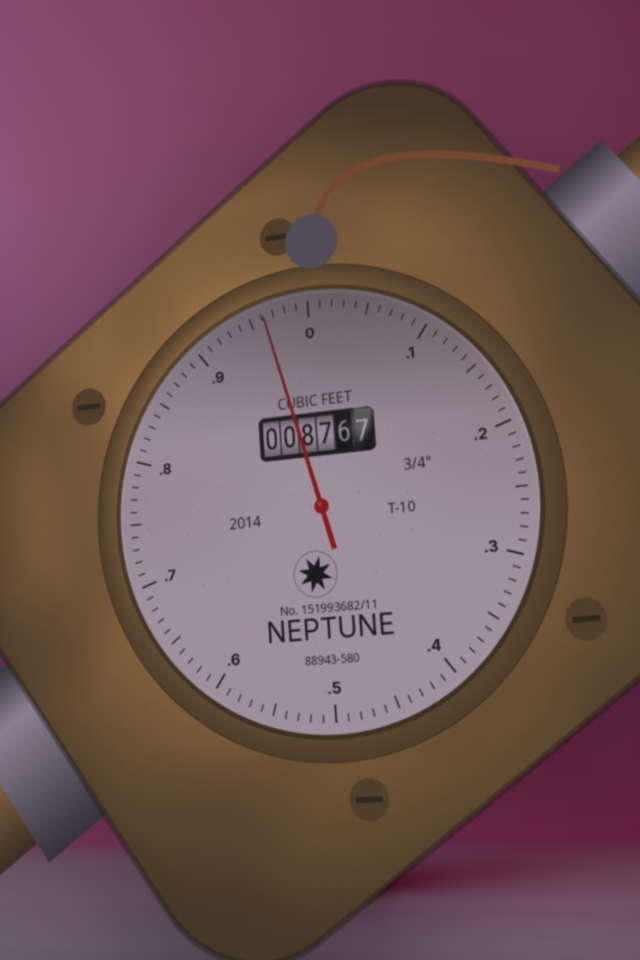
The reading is 8766.96,ft³
